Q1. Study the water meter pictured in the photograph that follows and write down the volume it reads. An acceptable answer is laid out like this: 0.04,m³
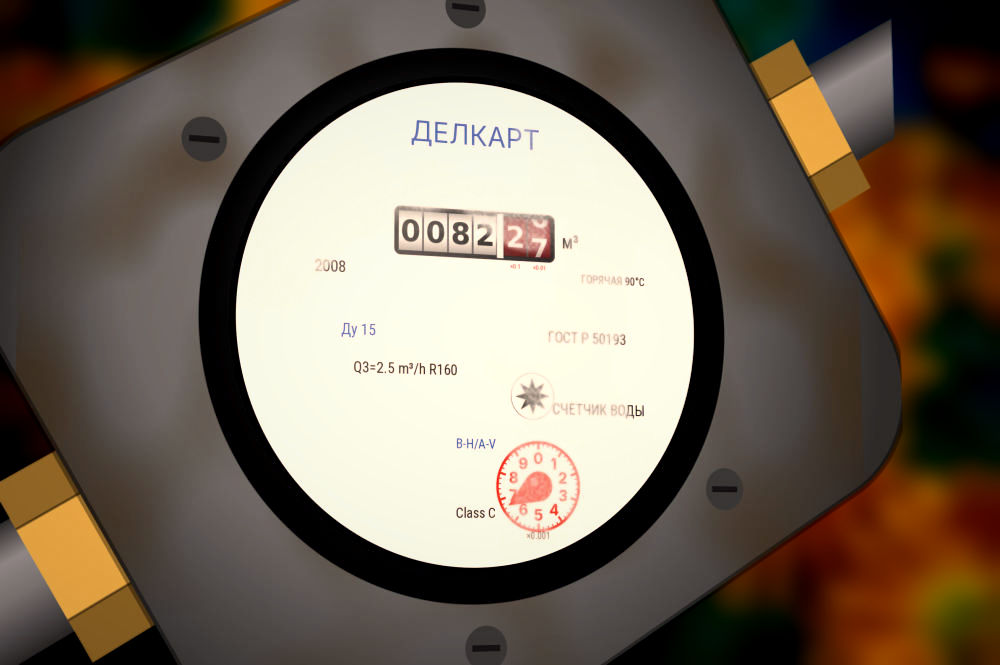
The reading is 82.266,m³
